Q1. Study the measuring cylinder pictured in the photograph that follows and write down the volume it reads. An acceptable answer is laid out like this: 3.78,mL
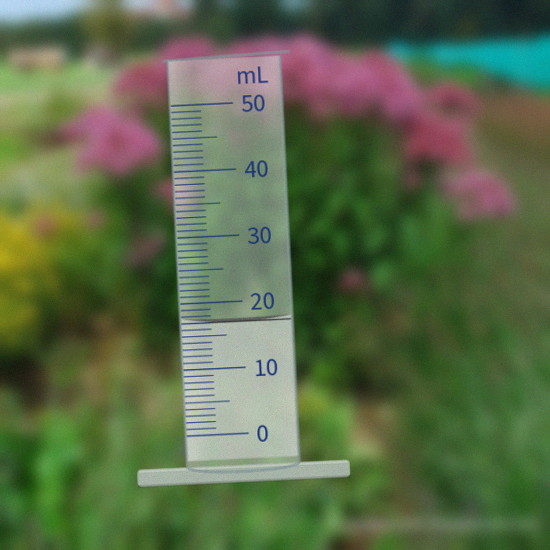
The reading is 17,mL
